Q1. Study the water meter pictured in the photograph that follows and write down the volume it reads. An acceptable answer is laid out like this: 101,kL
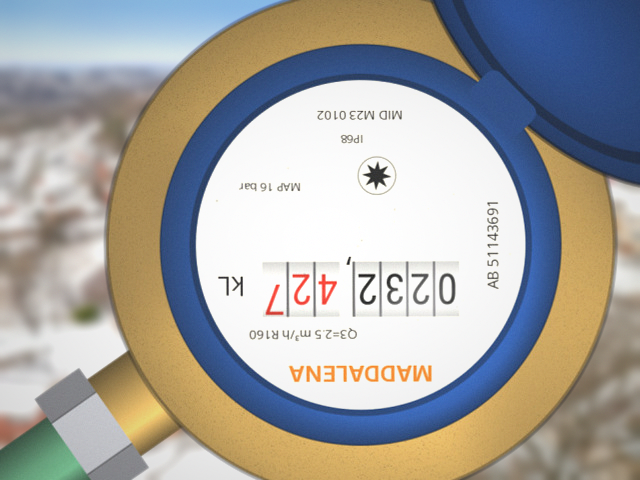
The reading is 232.427,kL
